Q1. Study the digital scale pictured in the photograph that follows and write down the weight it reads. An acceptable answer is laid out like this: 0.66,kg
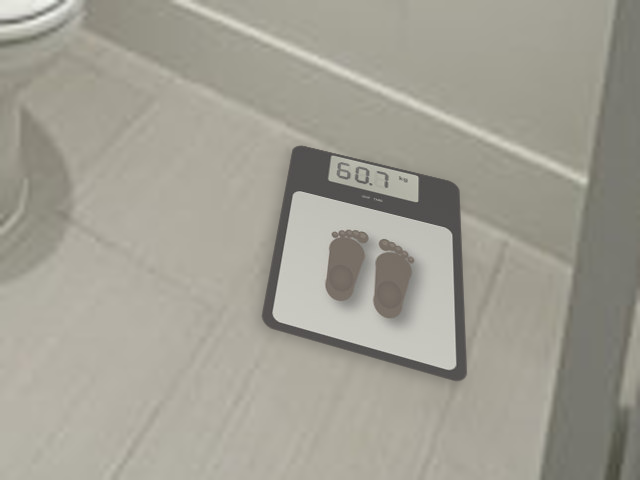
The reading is 60.7,kg
